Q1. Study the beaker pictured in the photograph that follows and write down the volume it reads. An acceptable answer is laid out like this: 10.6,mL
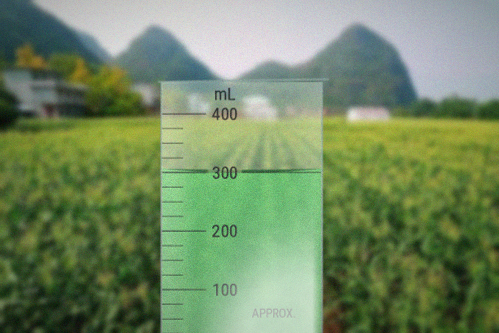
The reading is 300,mL
